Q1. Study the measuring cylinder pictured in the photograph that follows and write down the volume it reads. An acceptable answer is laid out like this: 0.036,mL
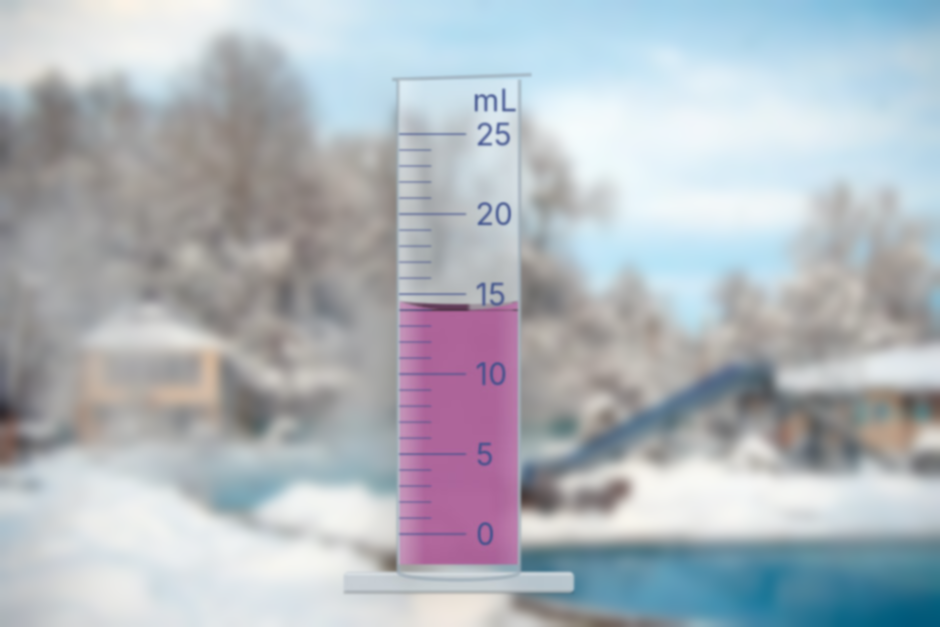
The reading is 14,mL
